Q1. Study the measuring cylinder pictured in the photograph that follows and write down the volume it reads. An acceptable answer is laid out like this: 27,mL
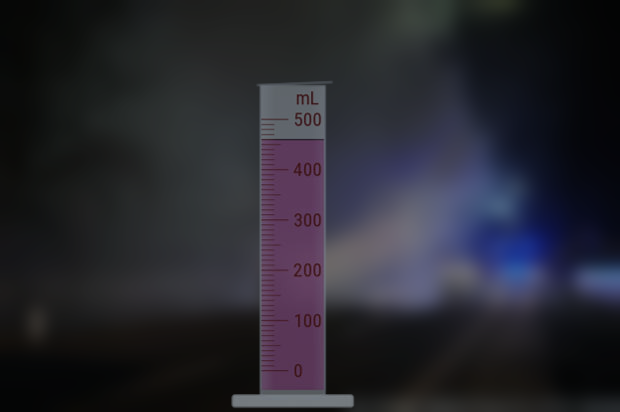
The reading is 460,mL
